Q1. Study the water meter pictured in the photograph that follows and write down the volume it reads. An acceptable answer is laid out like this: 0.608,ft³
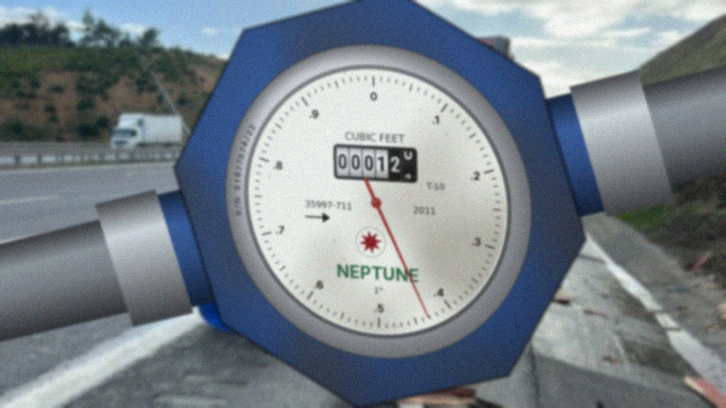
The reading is 120.43,ft³
